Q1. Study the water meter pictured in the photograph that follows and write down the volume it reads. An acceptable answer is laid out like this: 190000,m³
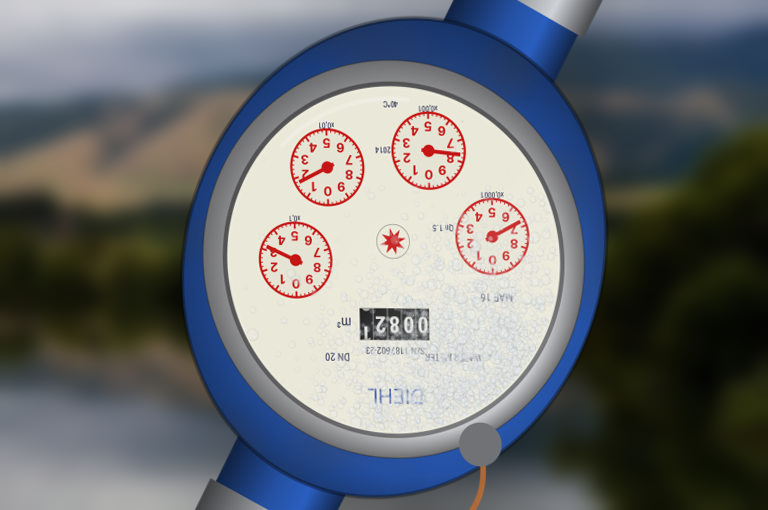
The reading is 821.3176,m³
